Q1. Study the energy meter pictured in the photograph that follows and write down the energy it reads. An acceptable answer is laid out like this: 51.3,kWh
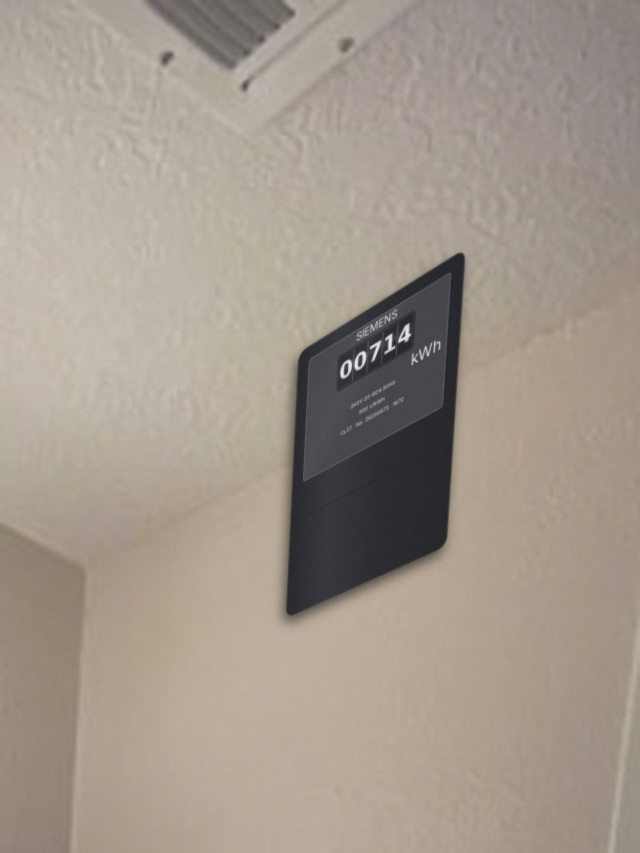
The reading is 714,kWh
